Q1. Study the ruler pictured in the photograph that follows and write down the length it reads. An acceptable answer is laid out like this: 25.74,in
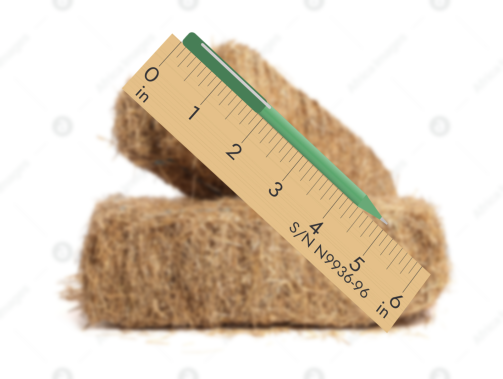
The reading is 5,in
